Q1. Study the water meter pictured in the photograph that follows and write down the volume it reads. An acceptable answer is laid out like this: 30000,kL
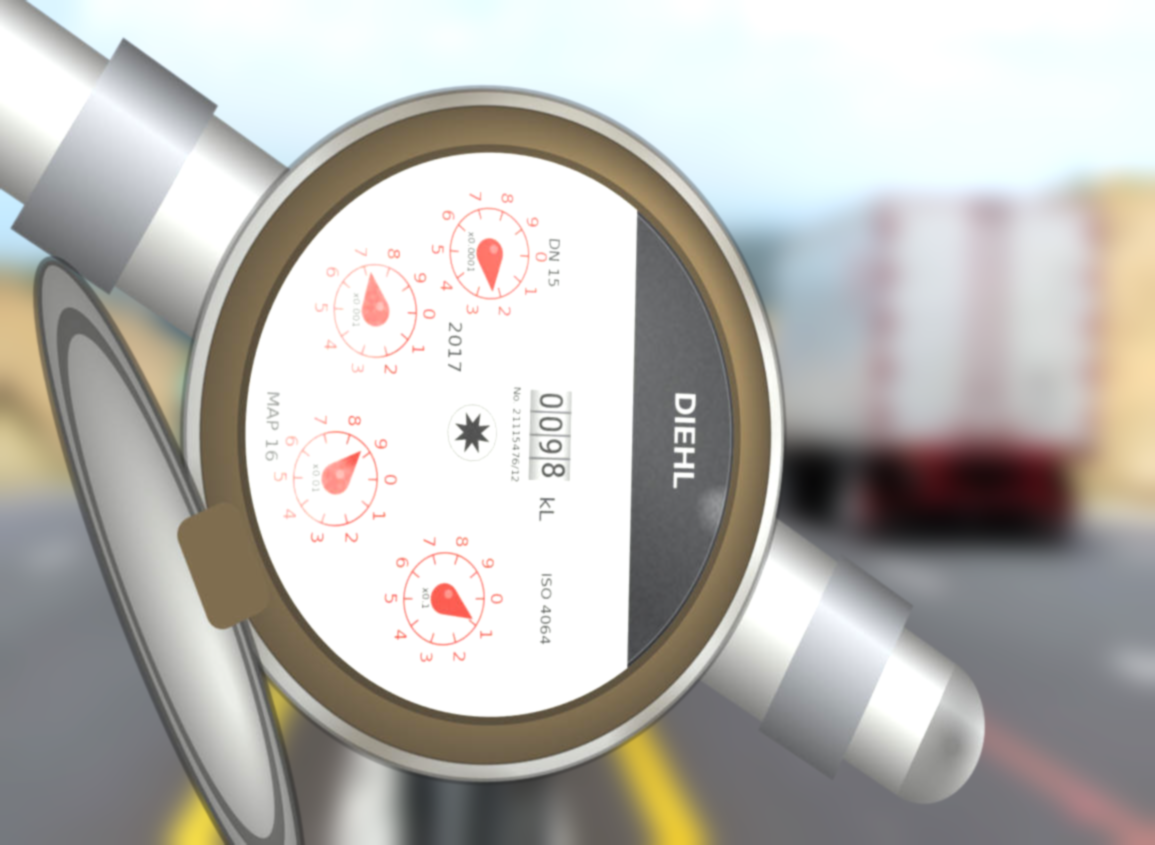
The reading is 98.0872,kL
